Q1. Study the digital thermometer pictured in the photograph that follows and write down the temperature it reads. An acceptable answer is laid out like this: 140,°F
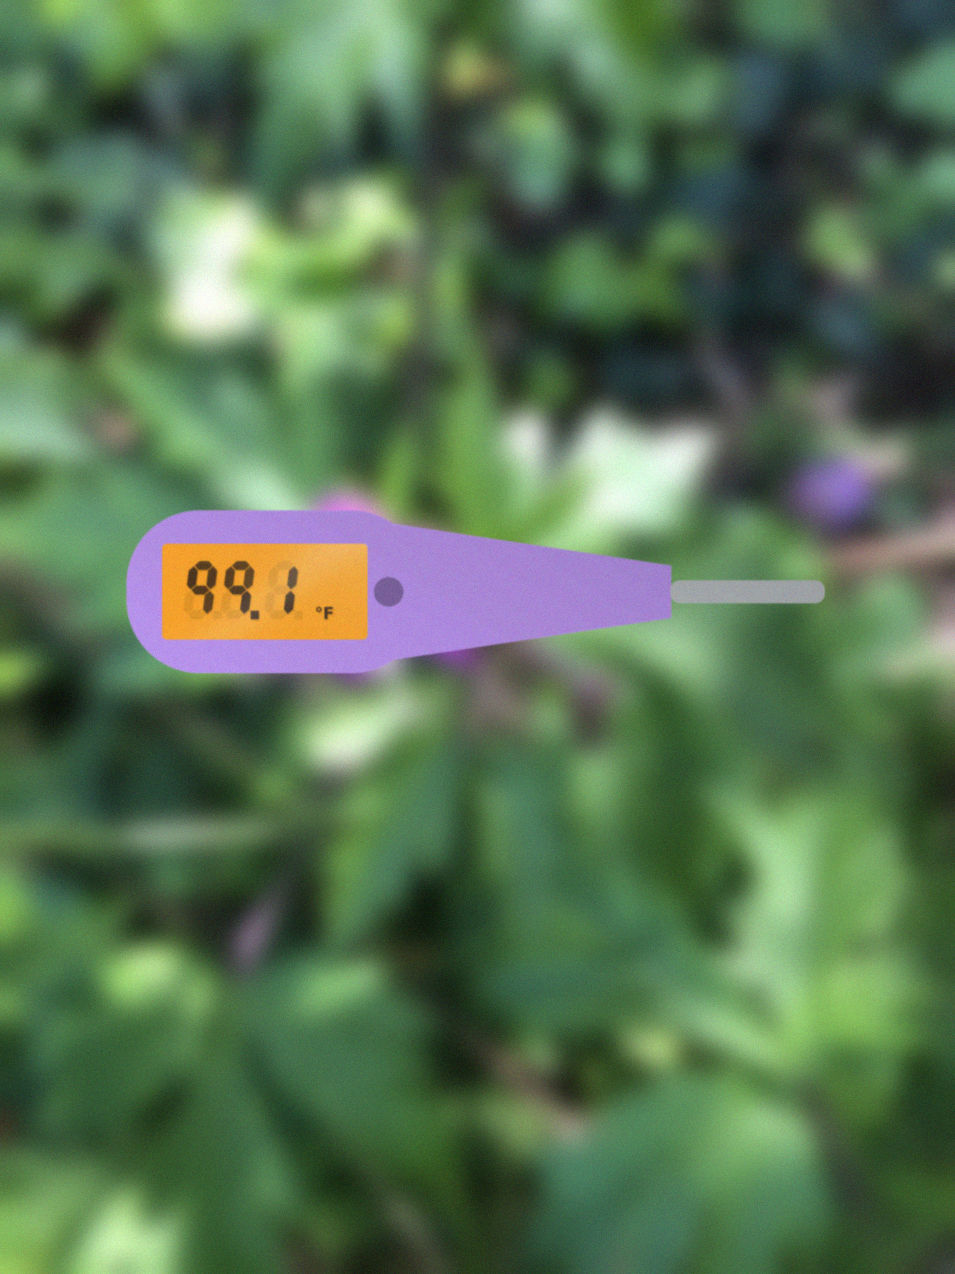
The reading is 99.1,°F
